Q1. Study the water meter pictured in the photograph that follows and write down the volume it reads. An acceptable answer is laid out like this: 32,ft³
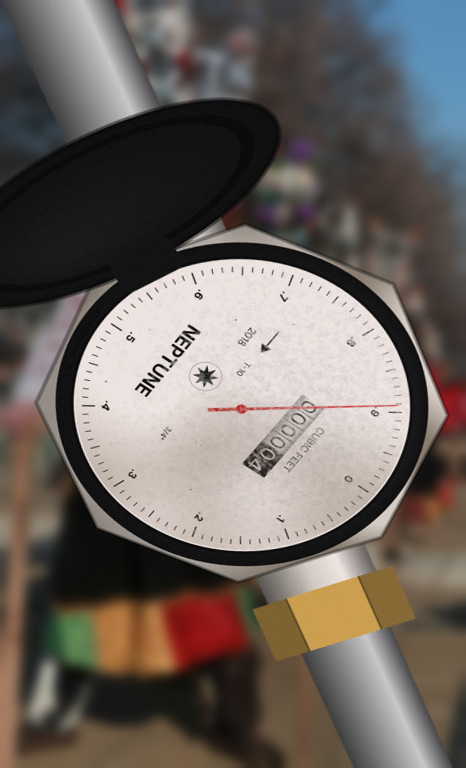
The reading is 3.89,ft³
